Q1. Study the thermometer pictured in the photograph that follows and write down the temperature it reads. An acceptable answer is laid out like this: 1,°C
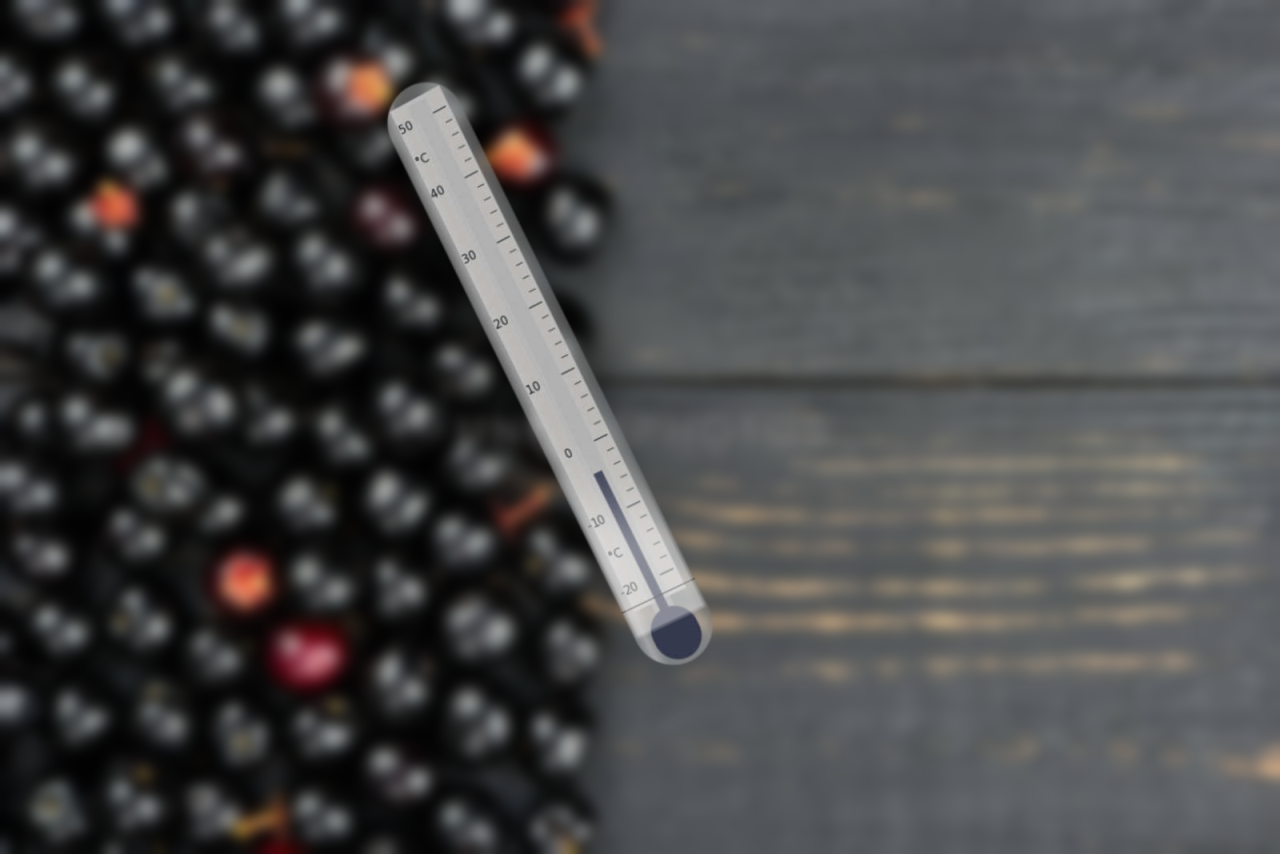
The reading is -4,°C
